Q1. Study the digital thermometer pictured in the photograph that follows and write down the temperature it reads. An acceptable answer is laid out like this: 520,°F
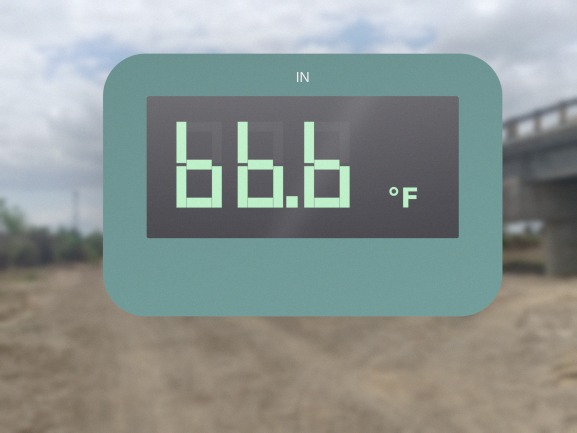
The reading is 66.6,°F
